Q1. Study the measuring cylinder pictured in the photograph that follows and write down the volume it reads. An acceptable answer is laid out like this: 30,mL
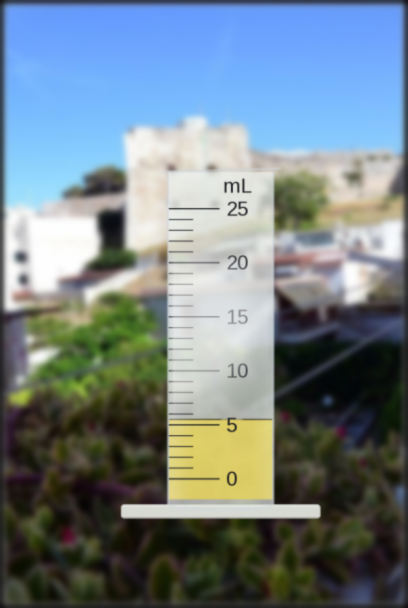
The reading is 5.5,mL
